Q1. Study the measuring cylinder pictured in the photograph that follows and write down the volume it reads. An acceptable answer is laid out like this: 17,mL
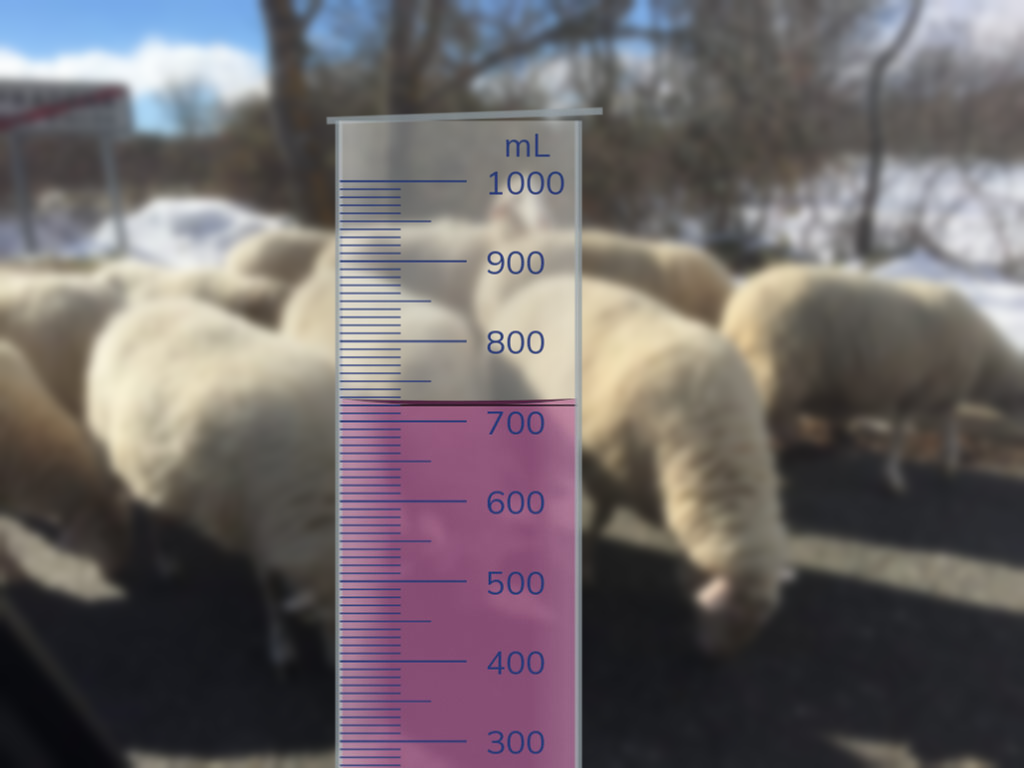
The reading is 720,mL
